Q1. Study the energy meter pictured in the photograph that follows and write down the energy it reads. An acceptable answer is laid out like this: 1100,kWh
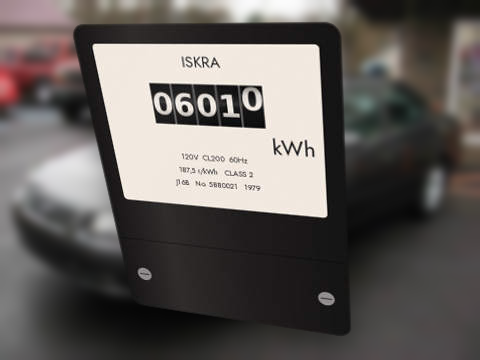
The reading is 6010,kWh
